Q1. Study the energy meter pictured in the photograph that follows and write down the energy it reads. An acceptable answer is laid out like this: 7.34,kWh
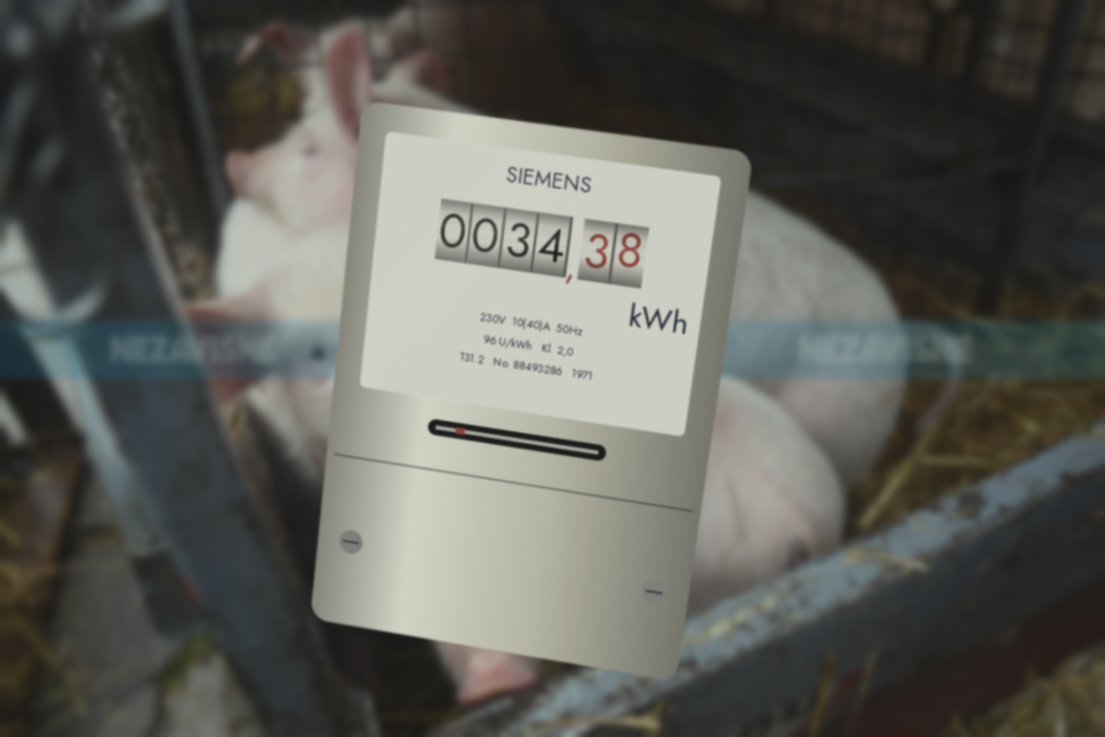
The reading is 34.38,kWh
